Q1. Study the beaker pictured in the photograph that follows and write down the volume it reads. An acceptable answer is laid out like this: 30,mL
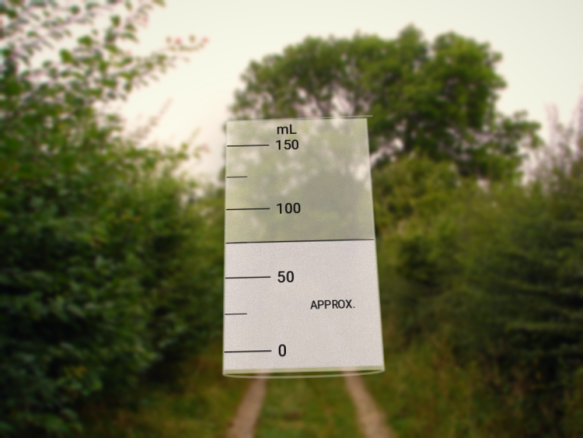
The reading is 75,mL
